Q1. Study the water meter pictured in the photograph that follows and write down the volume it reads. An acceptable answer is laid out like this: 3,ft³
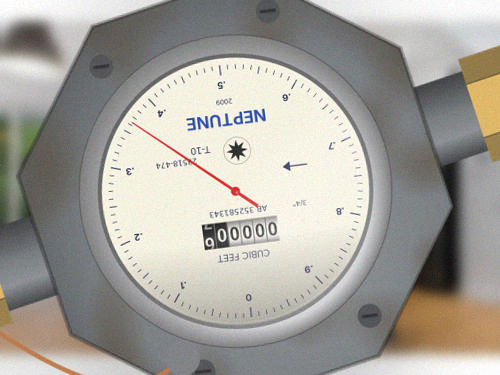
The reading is 6.36,ft³
